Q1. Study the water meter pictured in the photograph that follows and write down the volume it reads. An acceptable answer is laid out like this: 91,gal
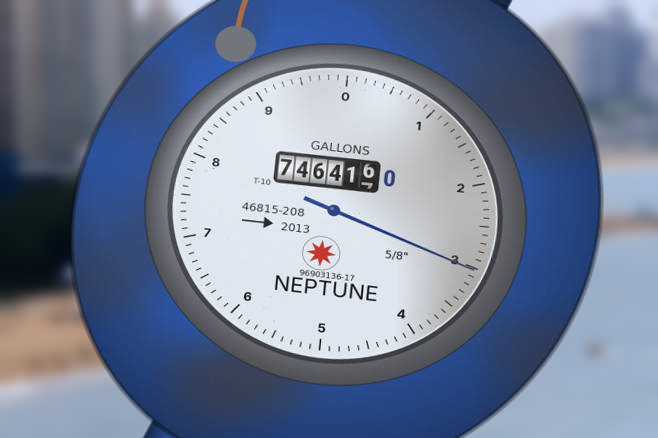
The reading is 7464163.0,gal
